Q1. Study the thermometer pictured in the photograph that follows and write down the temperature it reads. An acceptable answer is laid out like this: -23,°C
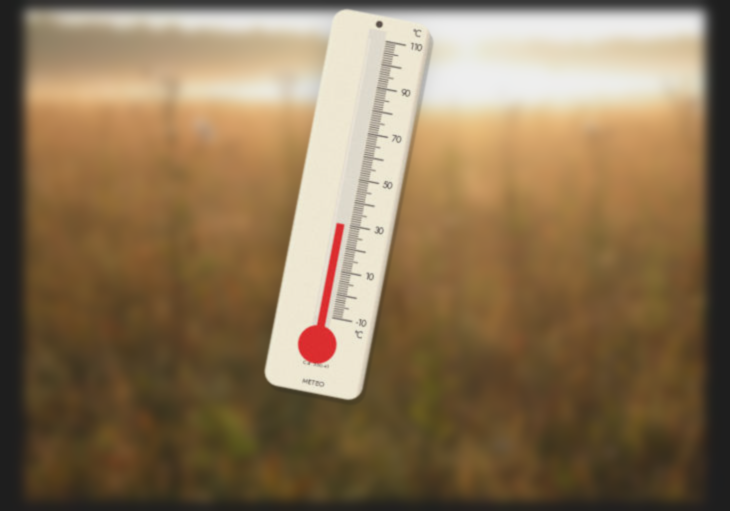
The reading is 30,°C
